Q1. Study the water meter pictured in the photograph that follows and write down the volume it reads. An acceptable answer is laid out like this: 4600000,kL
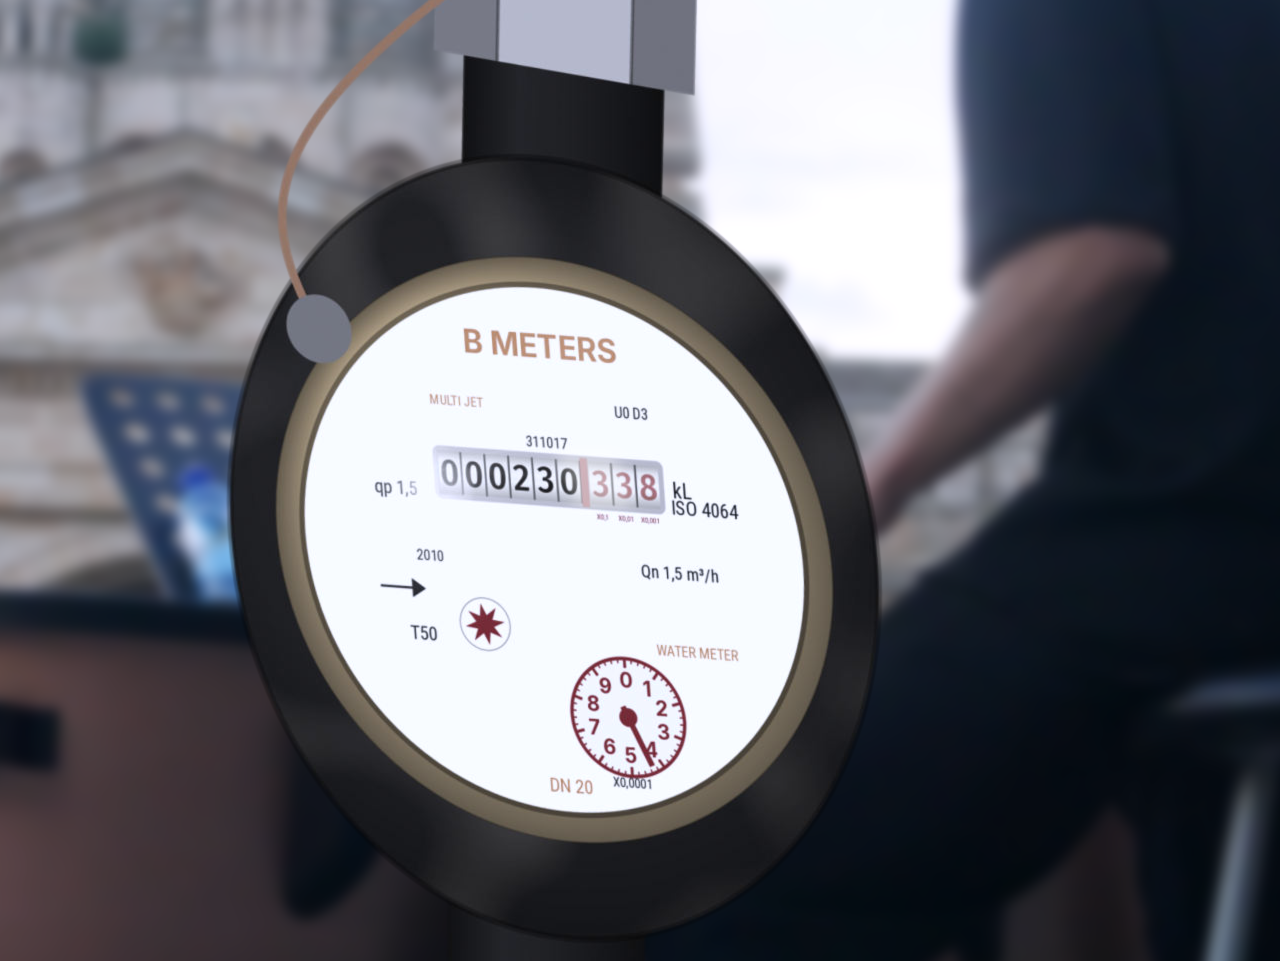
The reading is 230.3384,kL
